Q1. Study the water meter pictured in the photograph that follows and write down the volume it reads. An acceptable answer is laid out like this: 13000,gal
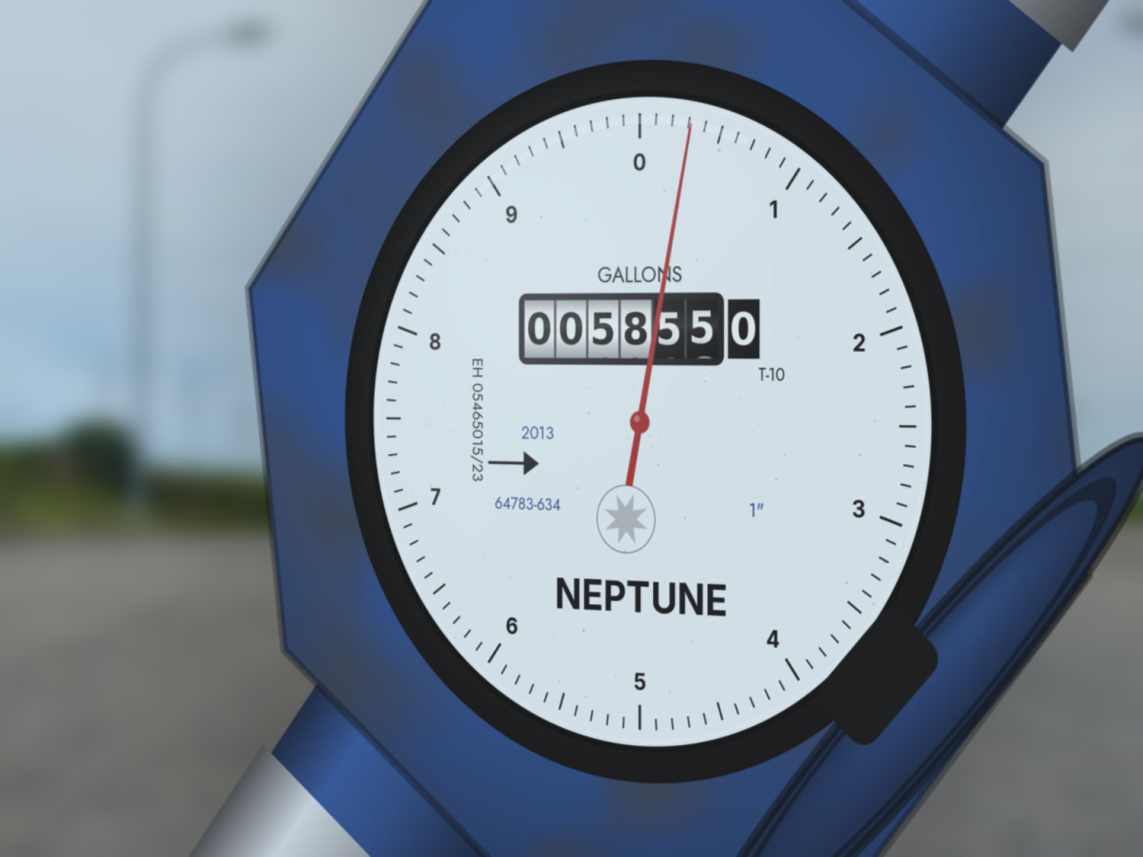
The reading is 58550.3,gal
